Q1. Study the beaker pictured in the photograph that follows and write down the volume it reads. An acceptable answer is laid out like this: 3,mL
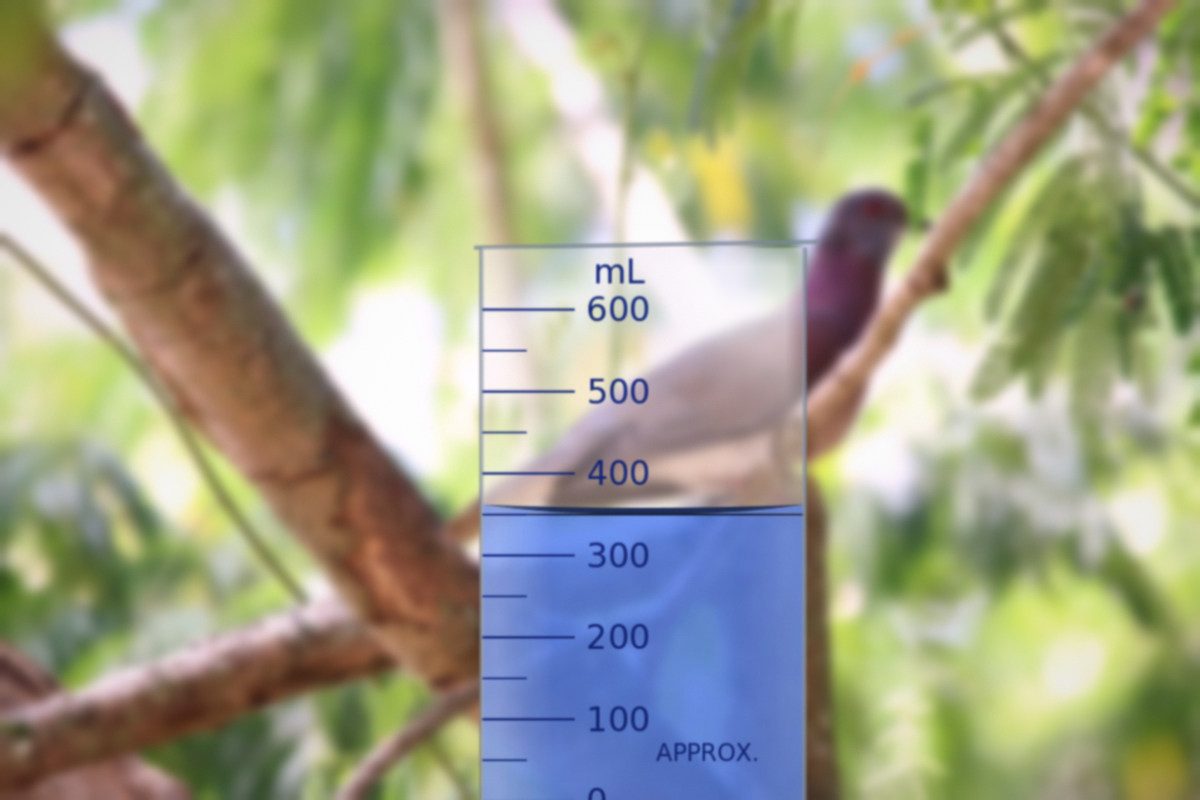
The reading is 350,mL
